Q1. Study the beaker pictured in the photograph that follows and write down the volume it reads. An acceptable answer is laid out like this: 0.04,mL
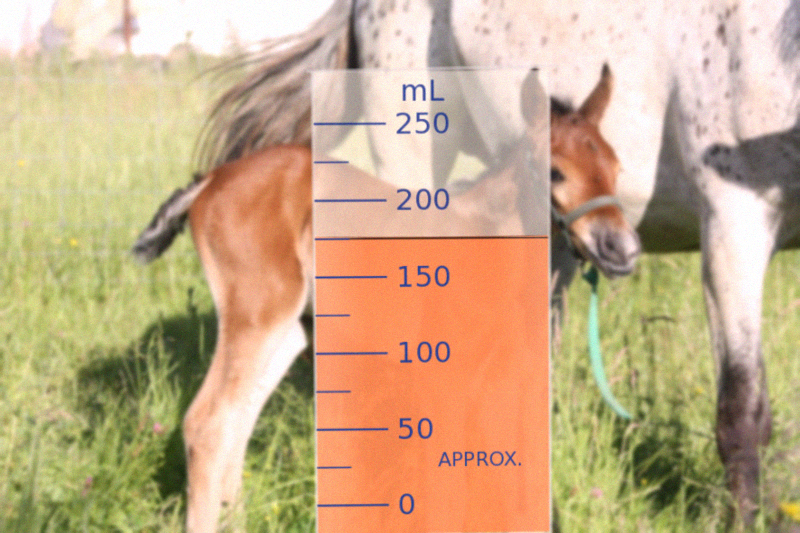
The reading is 175,mL
